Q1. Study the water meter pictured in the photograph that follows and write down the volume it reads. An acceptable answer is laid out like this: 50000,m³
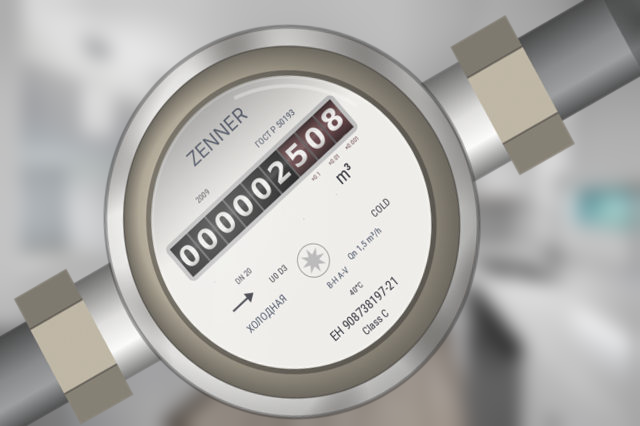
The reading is 2.508,m³
